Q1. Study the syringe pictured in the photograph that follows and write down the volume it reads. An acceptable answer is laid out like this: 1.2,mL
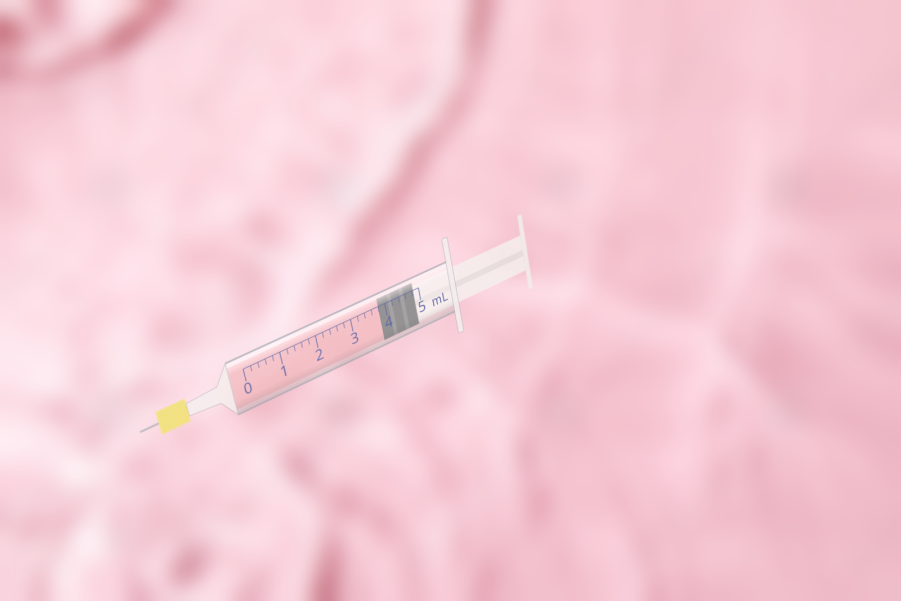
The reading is 3.8,mL
